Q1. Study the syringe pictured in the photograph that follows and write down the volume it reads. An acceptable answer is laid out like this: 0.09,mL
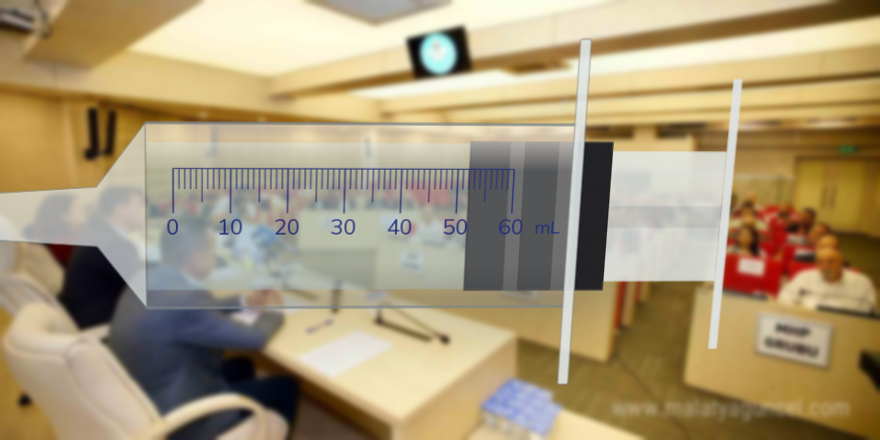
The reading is 52,mL
